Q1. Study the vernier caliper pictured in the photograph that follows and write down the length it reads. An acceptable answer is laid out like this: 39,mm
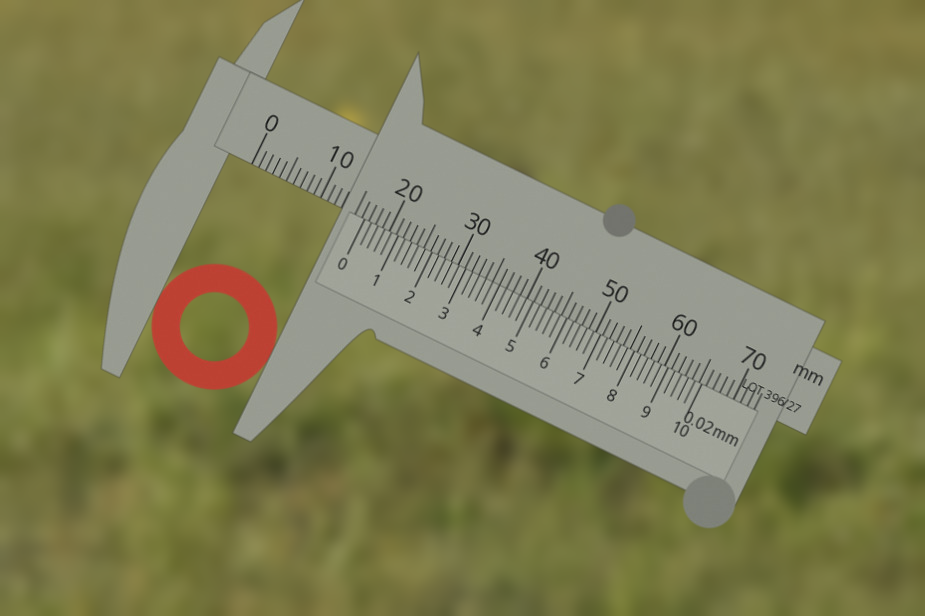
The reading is 16.4,mm
